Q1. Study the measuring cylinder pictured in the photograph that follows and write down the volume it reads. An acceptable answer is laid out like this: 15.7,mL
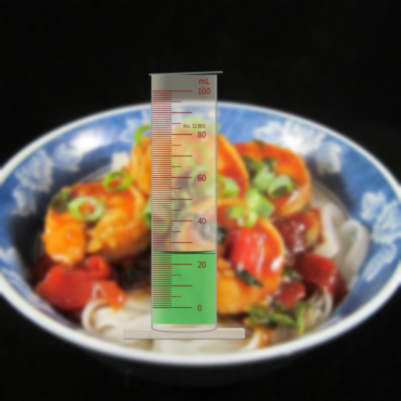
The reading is 25,mL
